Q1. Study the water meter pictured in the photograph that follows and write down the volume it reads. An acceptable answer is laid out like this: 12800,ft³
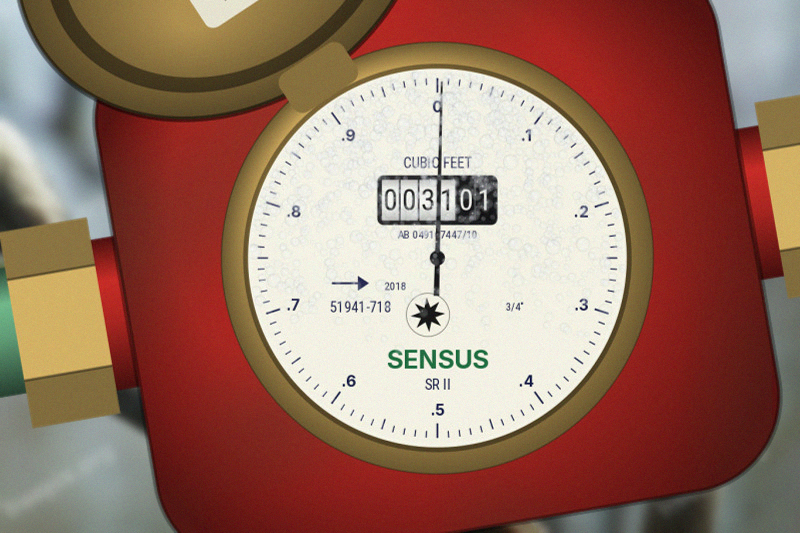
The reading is 3101.00,ft³
